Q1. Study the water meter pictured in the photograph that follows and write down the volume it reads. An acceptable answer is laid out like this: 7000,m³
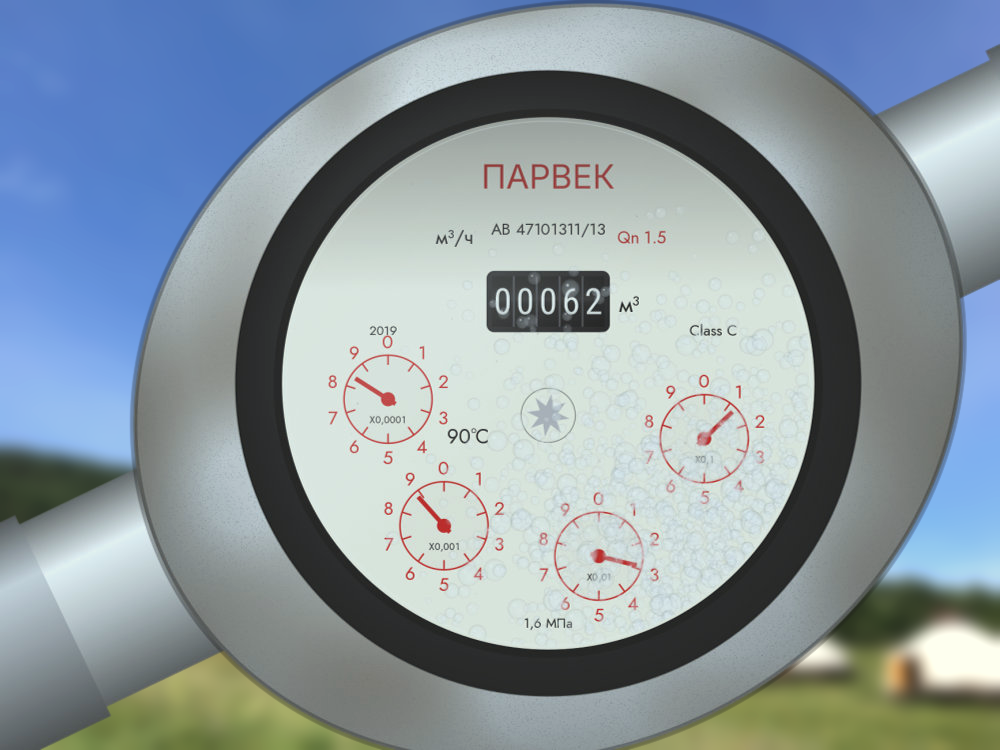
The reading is 62.1288,m³
